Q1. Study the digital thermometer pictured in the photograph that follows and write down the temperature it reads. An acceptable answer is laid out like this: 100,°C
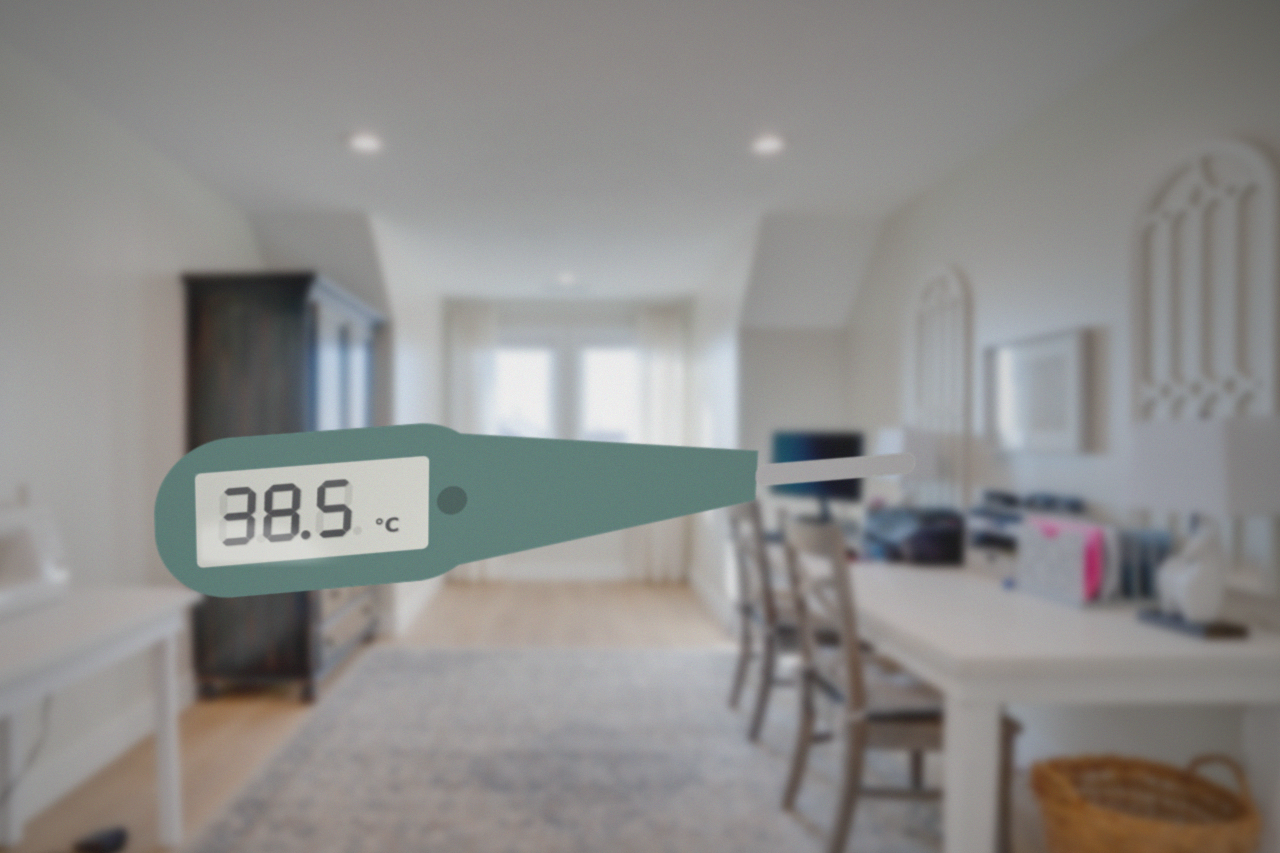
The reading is 38.5,°C
